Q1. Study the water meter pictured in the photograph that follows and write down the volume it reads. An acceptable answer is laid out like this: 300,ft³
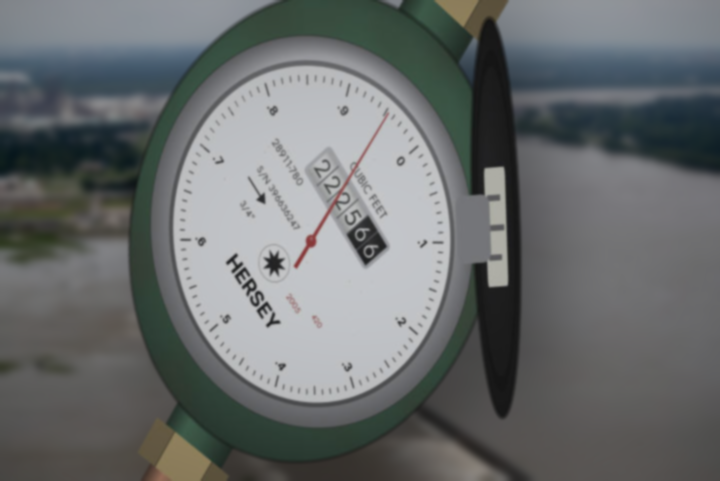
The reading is 222565.95,ft³
